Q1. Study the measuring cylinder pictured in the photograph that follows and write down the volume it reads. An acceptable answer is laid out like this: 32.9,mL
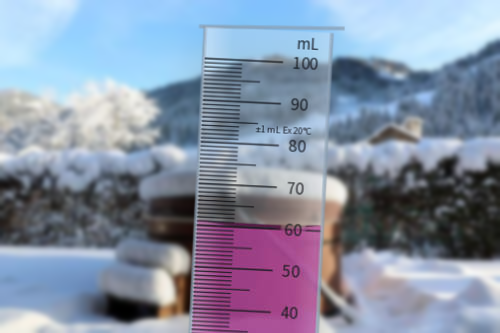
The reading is 60,mL
